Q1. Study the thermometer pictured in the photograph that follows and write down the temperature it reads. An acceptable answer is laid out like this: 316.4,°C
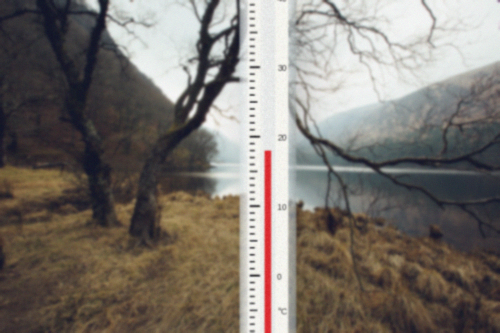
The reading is 18,°C
